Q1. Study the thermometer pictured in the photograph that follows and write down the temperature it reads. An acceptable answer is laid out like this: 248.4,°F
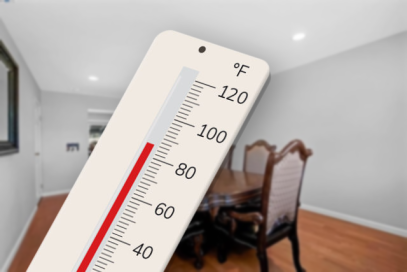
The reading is 86,°F
